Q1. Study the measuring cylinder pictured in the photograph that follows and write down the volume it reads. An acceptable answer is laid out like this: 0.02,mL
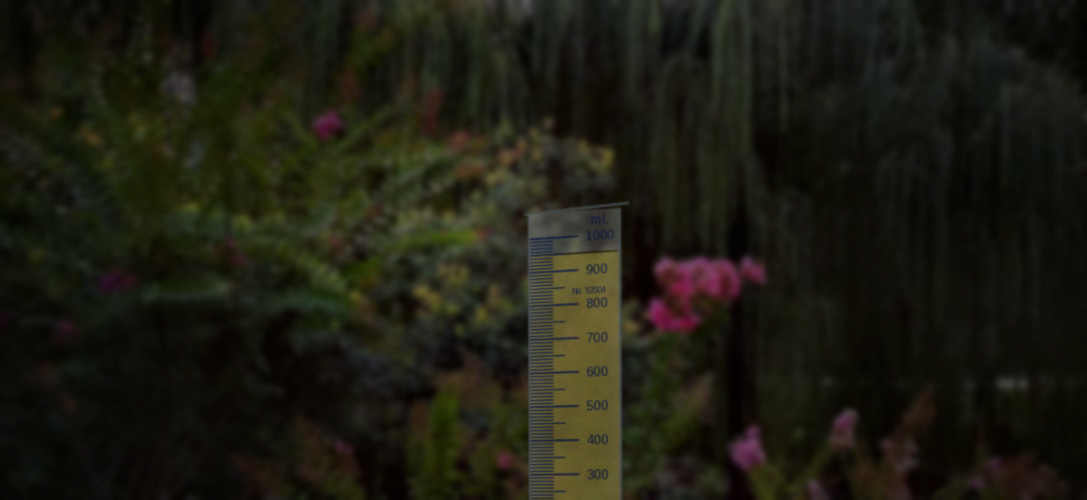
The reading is 950,mL
